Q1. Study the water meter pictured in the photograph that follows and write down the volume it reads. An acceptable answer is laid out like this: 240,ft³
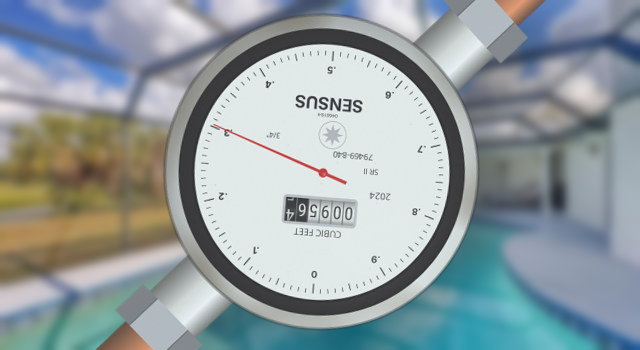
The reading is 9564.30,ft³
